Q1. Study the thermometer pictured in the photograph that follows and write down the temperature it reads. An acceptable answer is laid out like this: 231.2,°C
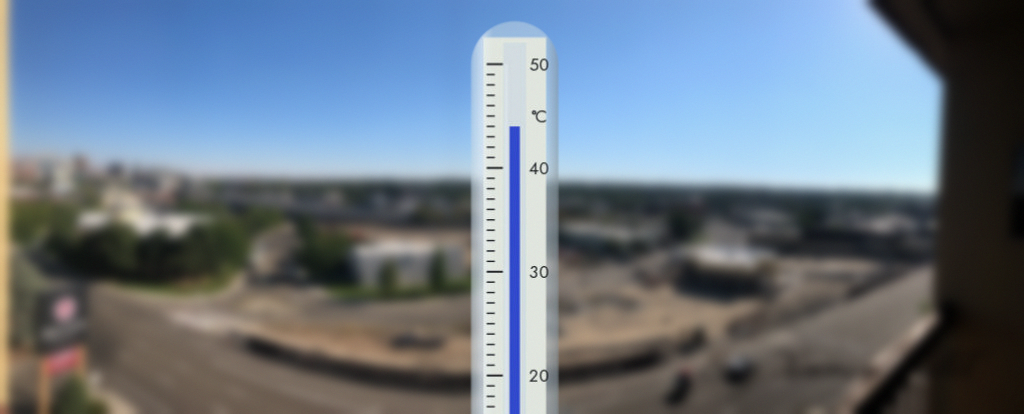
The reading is 44,°C
